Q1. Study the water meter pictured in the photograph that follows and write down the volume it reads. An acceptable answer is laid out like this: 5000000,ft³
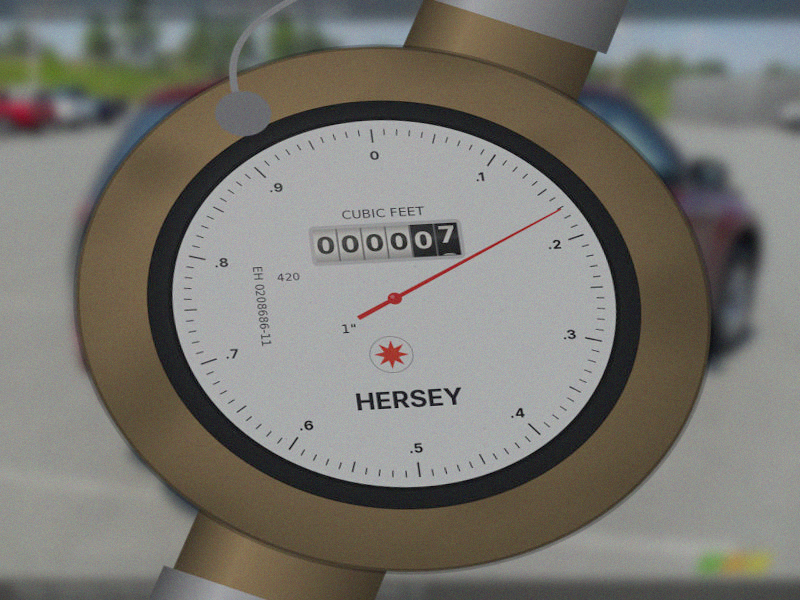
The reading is 7.17,ft³
